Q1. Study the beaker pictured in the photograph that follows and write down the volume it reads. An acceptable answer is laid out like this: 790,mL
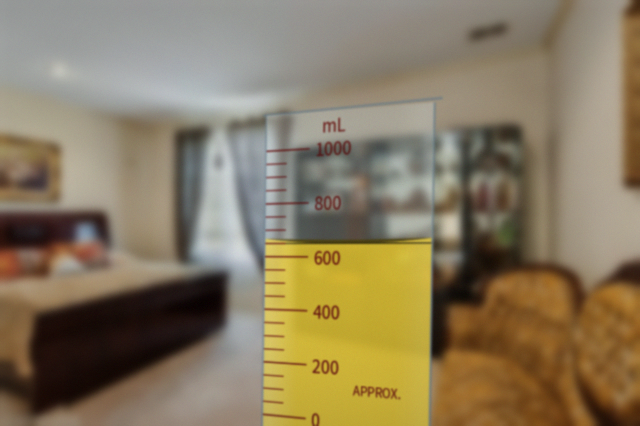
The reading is 650,mL
